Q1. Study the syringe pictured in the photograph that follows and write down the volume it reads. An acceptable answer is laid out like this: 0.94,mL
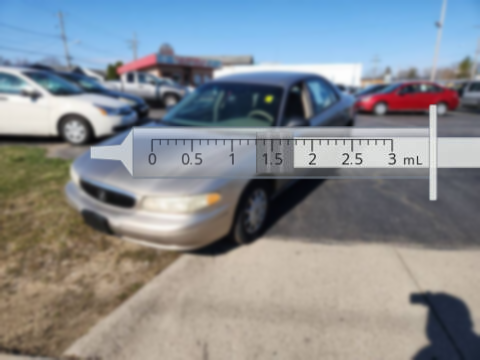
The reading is 1.3,mL
